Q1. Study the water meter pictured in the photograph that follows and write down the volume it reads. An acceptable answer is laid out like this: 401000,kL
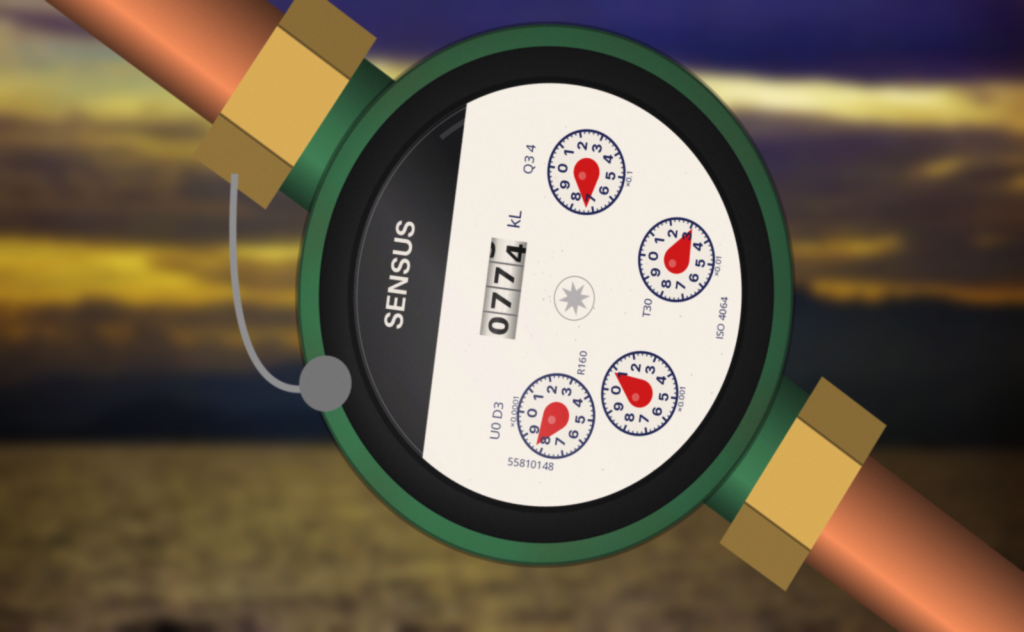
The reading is 773.7308,kL
